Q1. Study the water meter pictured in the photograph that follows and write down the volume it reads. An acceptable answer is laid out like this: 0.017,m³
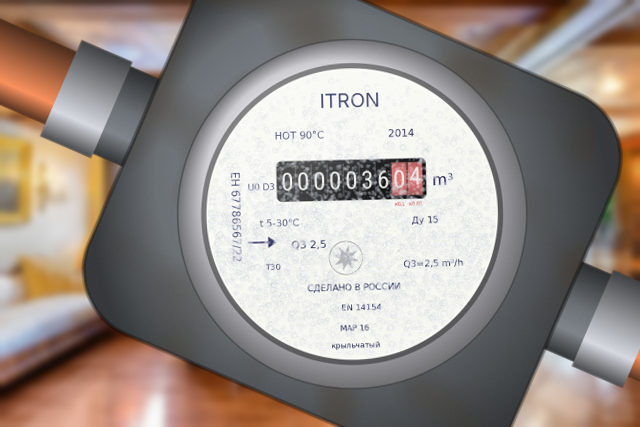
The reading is 36.04,m³
